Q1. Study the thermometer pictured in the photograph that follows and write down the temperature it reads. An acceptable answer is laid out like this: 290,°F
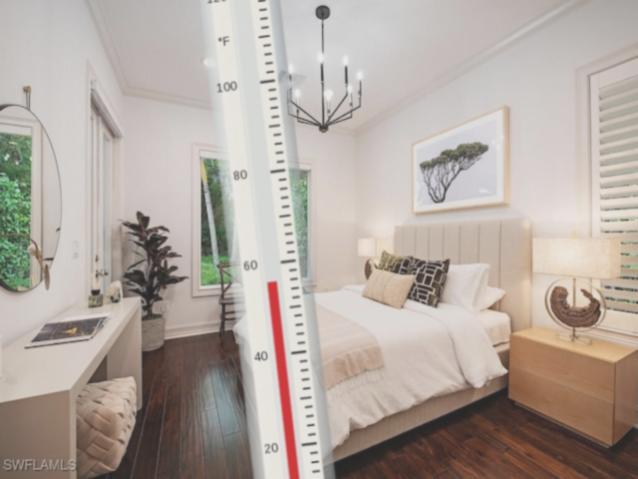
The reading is 56,°F
